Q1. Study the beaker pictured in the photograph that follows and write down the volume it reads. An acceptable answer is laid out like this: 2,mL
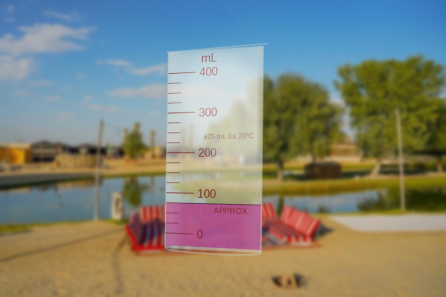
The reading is 75,mL
